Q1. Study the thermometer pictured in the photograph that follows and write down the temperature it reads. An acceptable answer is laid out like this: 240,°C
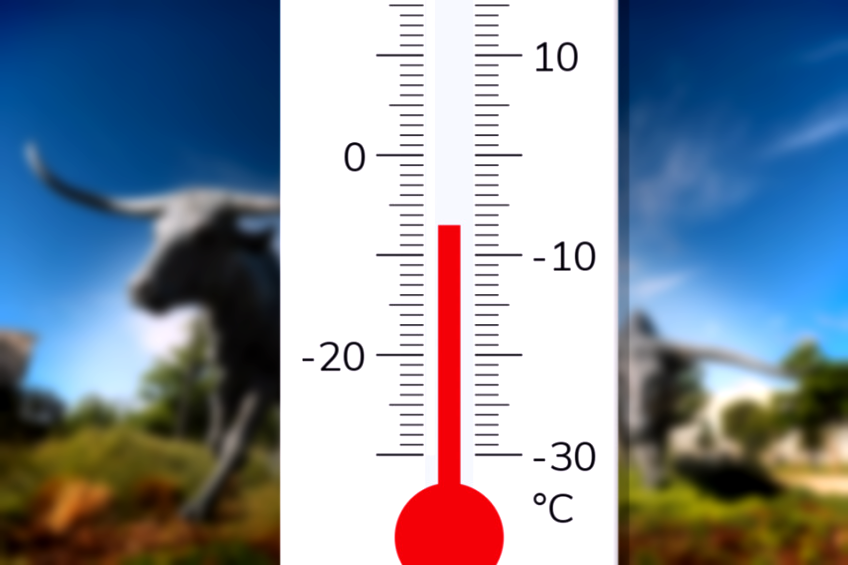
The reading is -7,°C
